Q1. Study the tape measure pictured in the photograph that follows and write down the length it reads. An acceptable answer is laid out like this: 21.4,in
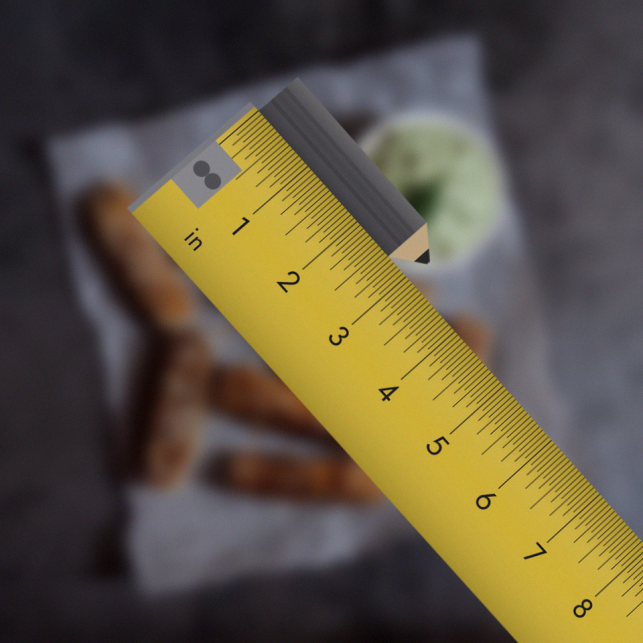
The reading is 3.0625,in
